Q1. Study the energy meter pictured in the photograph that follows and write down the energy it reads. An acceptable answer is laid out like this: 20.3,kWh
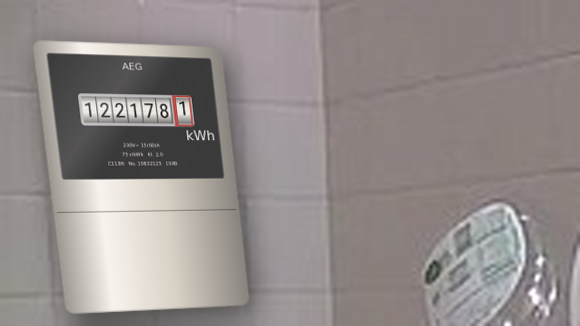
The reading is 122178.1,kWh
